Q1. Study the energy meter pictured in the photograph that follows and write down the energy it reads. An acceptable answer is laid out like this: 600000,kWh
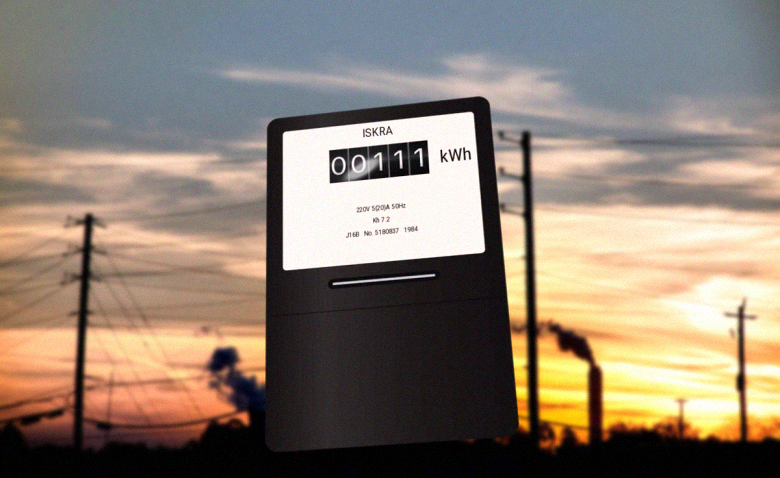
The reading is 111,kWh
